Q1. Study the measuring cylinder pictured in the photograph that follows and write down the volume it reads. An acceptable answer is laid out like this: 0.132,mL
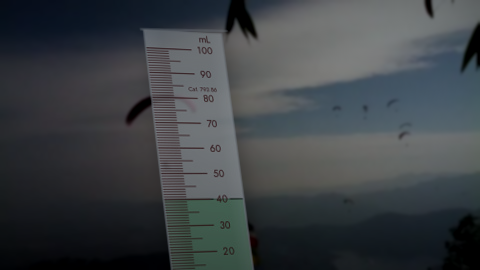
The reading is 40,mL
